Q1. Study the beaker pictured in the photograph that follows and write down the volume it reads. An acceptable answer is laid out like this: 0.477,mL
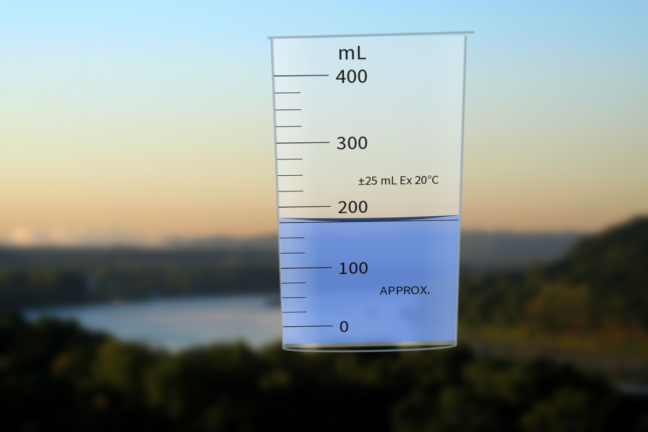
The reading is 175,mL
